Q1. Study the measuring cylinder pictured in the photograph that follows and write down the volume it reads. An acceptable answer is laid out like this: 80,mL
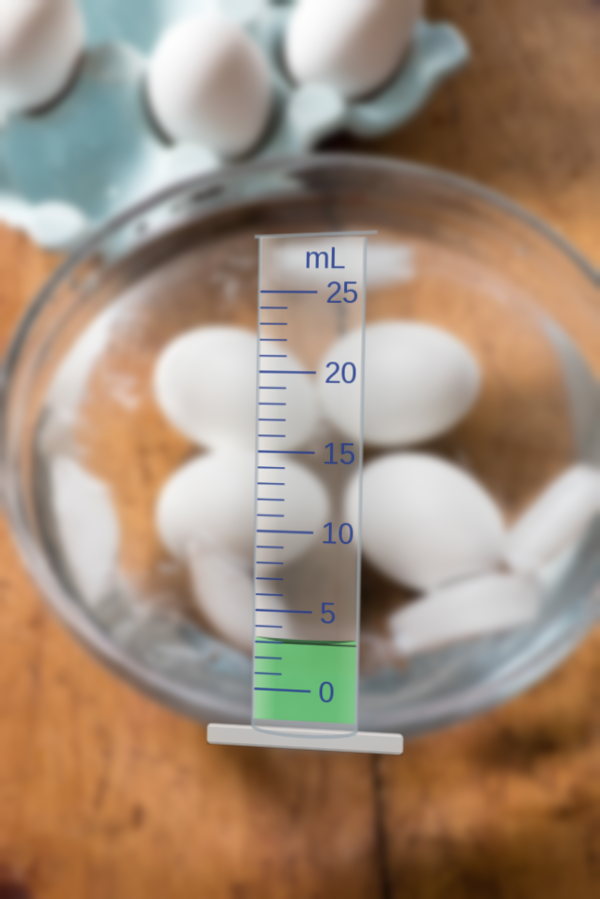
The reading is 3,mL
